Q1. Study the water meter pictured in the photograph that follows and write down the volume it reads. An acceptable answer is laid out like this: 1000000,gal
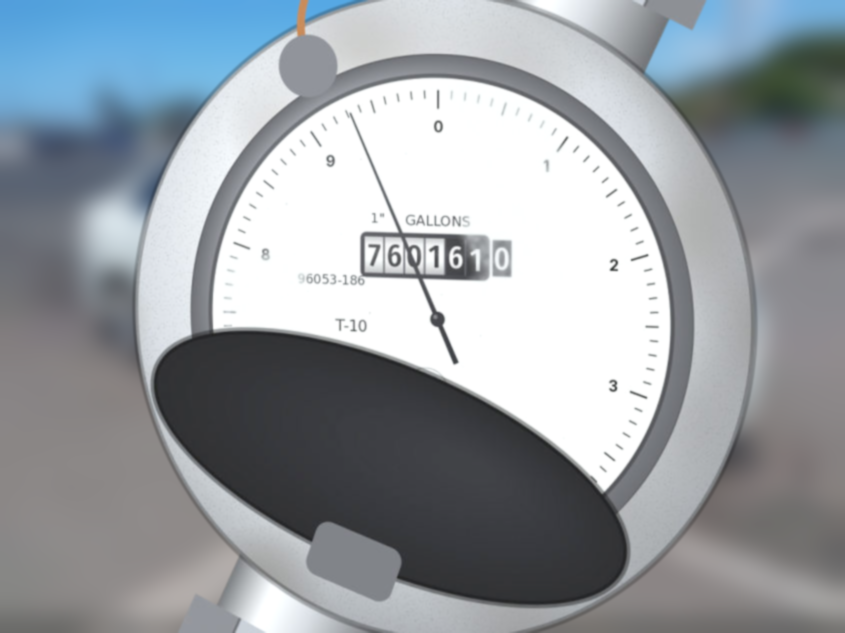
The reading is 7601609.3,gal
